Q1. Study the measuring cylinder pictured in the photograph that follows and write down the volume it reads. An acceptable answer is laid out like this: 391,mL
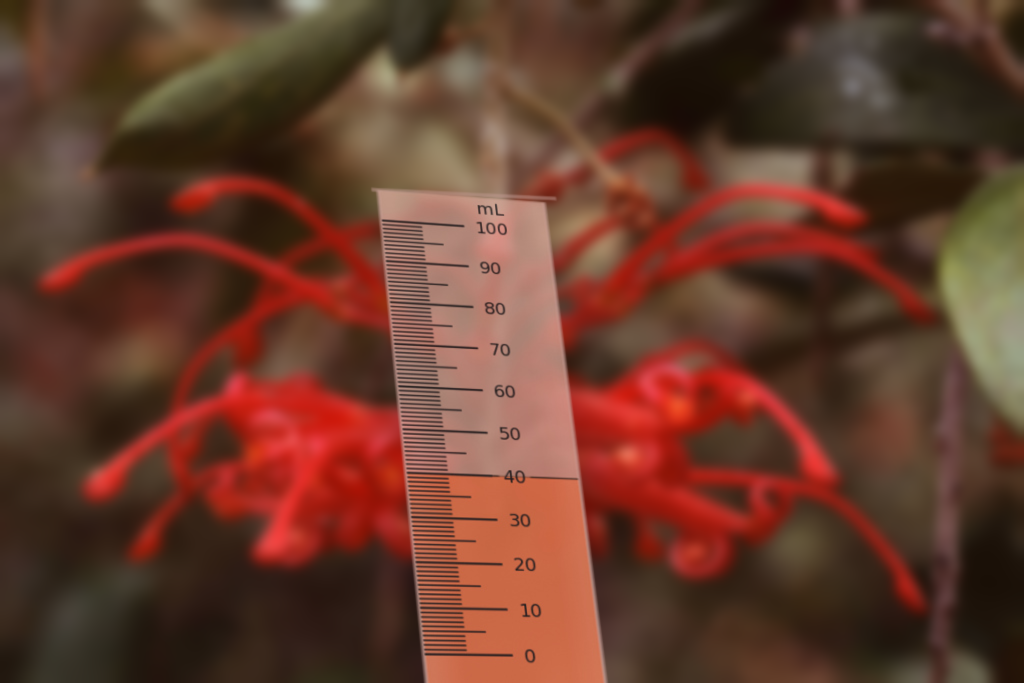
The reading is 40,mL
